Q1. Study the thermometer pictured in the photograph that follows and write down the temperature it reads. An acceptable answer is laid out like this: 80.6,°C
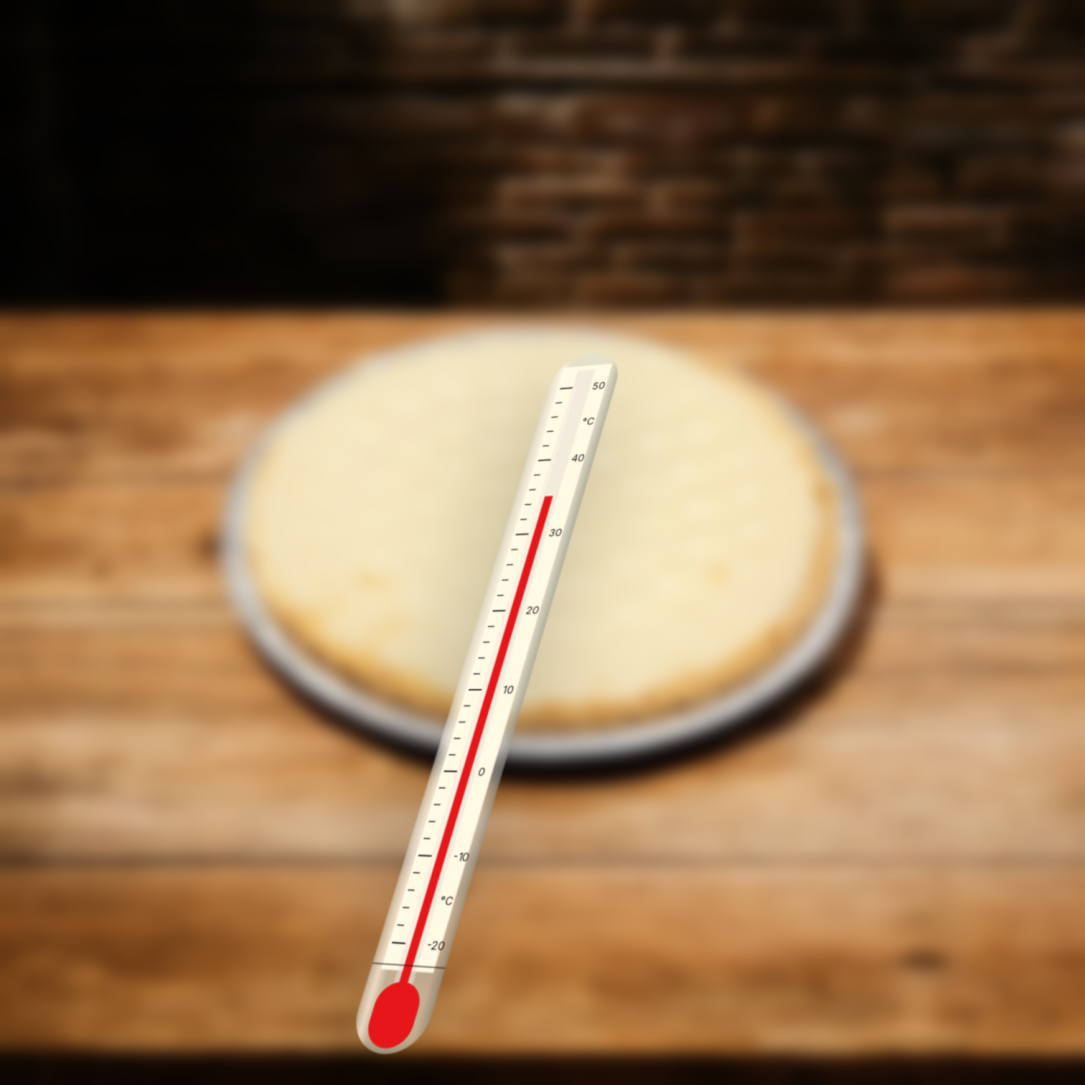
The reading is 35,°C
